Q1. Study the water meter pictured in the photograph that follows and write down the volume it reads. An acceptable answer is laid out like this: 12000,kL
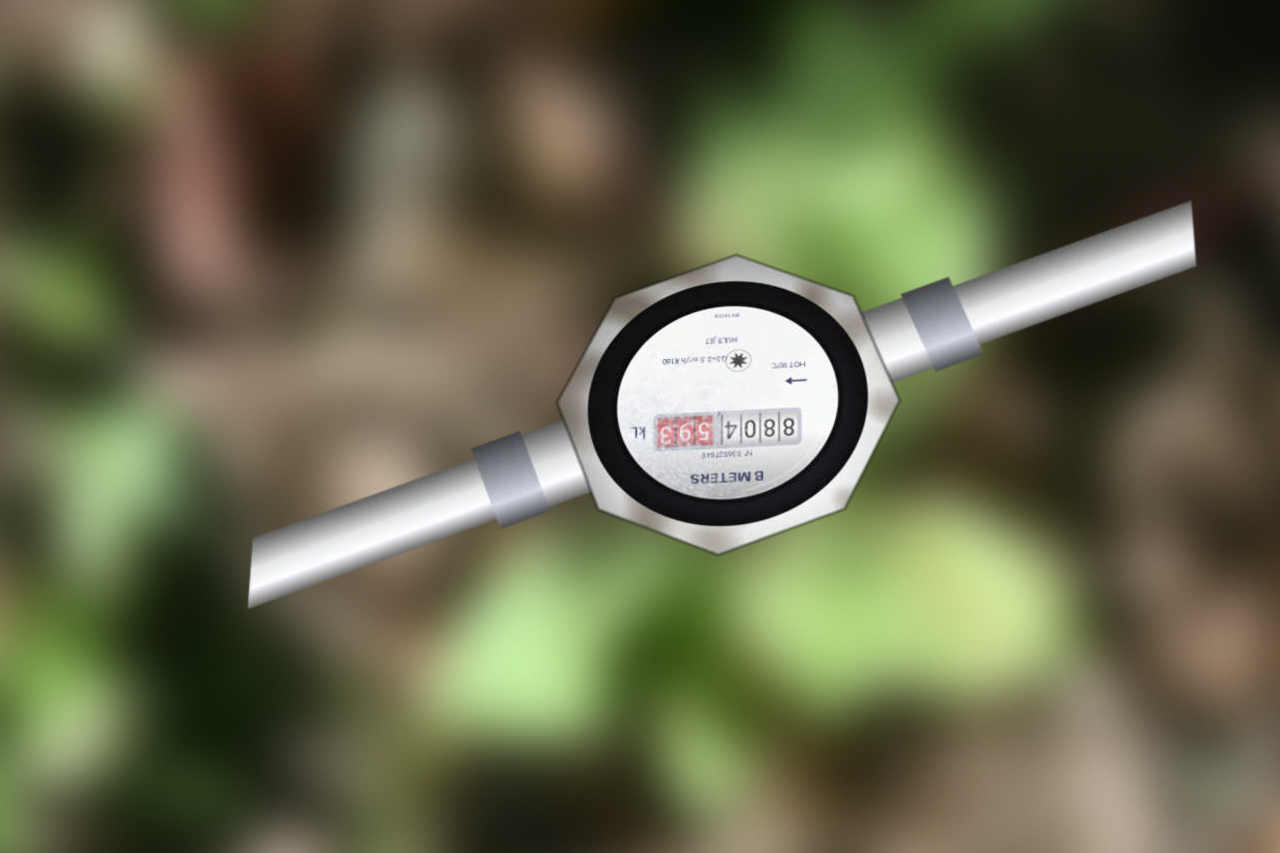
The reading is 8804.593,kL
